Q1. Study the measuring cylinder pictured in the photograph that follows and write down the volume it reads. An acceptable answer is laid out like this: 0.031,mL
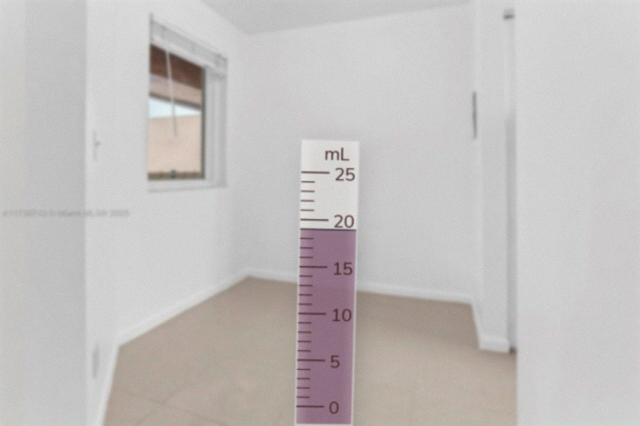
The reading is 19,mL
